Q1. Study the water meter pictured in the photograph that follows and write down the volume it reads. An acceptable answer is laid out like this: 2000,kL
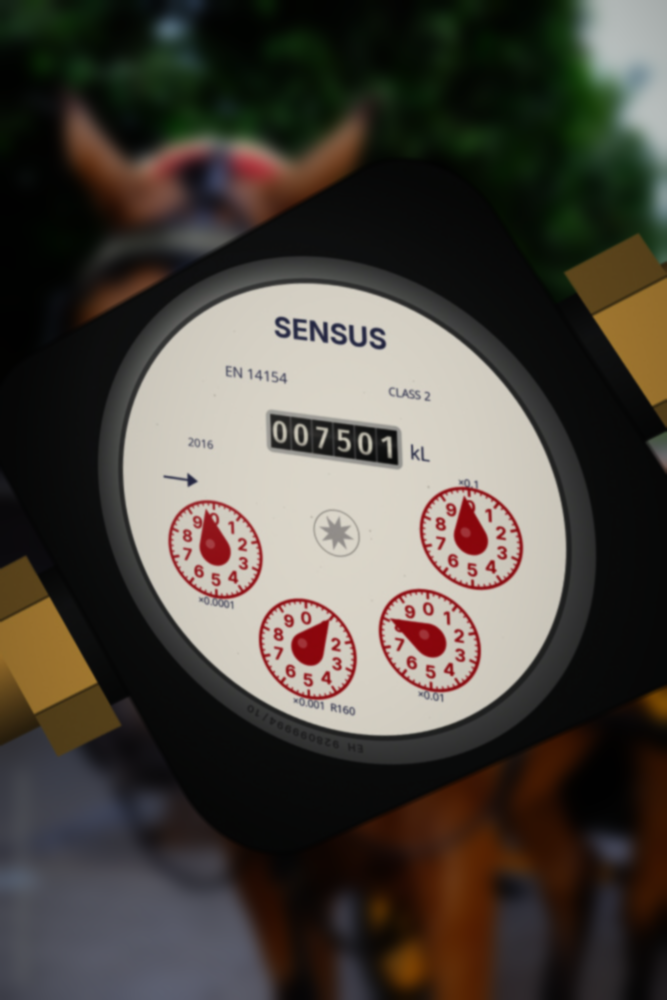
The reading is 7500.9809,kL
